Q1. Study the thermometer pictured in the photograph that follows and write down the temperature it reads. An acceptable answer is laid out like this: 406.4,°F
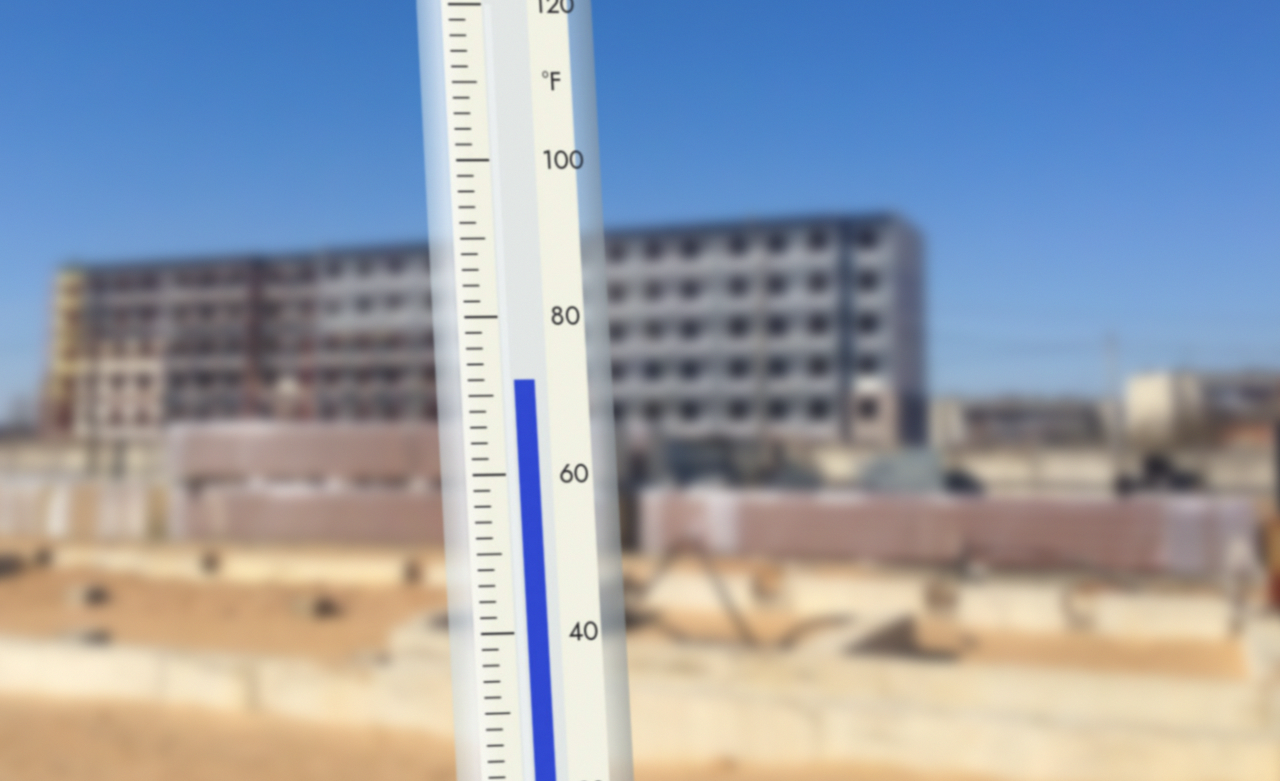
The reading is 72,°F
